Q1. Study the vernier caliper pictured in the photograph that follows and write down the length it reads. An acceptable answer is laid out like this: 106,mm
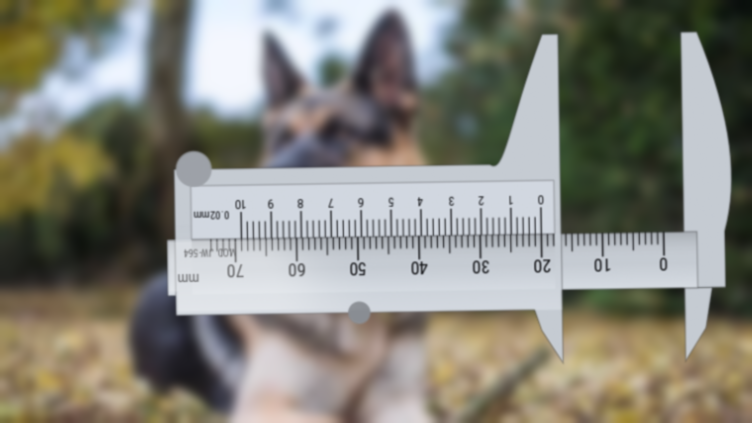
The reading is 20.0,mm
